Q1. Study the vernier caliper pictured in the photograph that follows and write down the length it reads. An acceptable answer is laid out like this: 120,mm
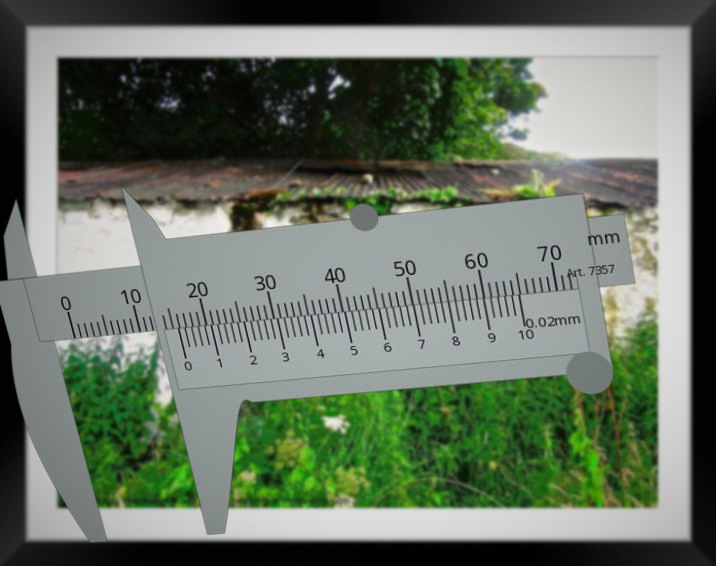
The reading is 15.8,mm
